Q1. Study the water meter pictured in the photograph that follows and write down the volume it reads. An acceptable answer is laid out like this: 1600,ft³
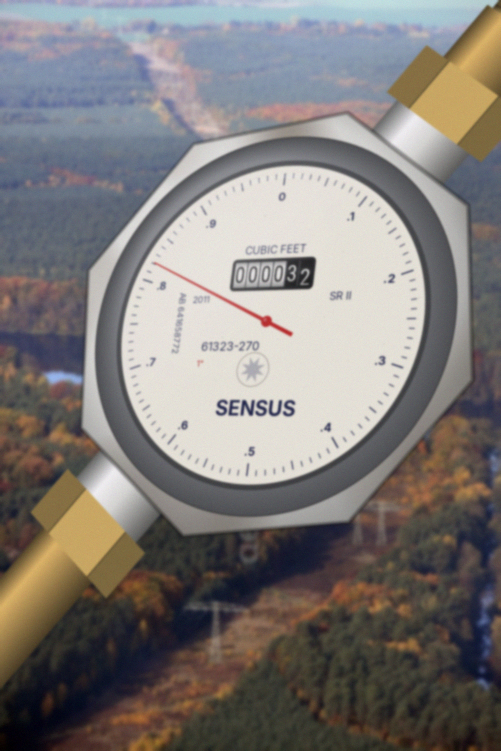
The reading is 31.82,ft³
